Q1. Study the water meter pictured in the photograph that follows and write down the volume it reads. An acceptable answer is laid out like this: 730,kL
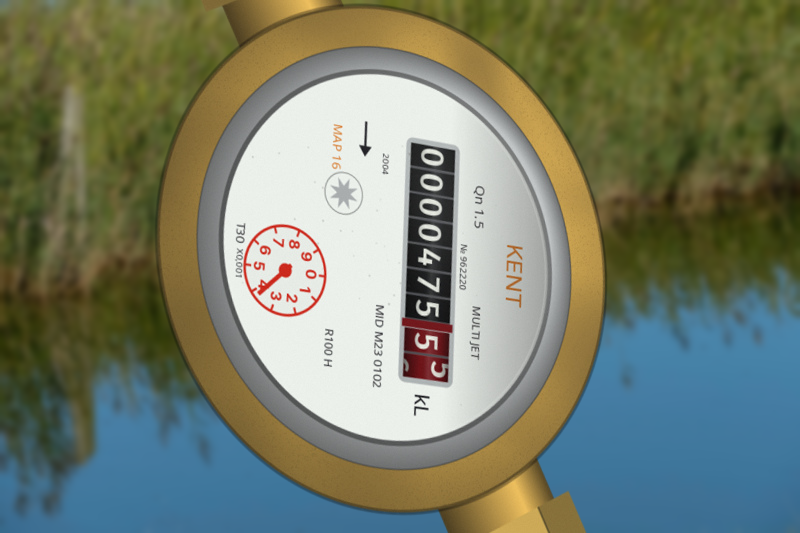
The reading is 475.553,kL
